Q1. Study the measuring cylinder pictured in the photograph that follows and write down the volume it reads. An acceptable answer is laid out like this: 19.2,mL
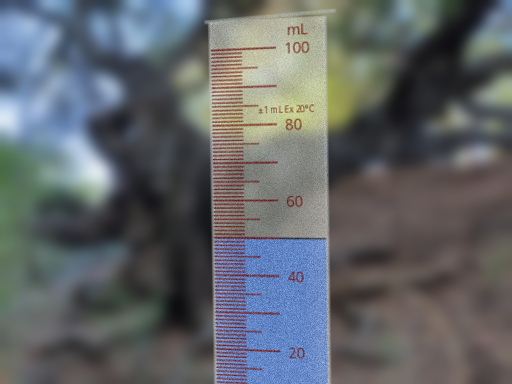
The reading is 50,mL
